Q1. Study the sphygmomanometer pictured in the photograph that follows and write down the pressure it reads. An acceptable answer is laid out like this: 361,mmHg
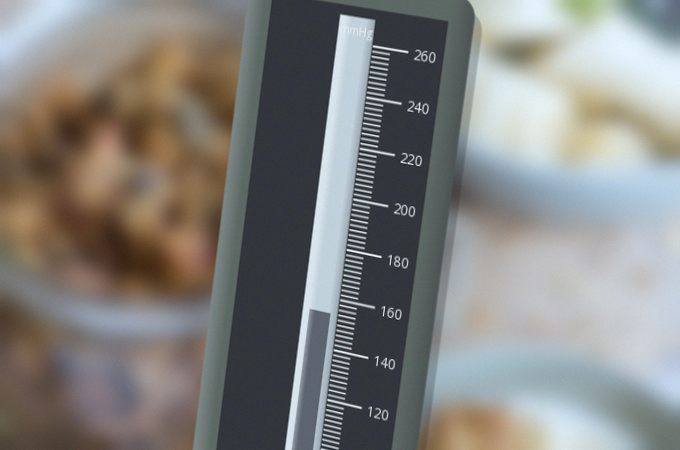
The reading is 154,mmHg
